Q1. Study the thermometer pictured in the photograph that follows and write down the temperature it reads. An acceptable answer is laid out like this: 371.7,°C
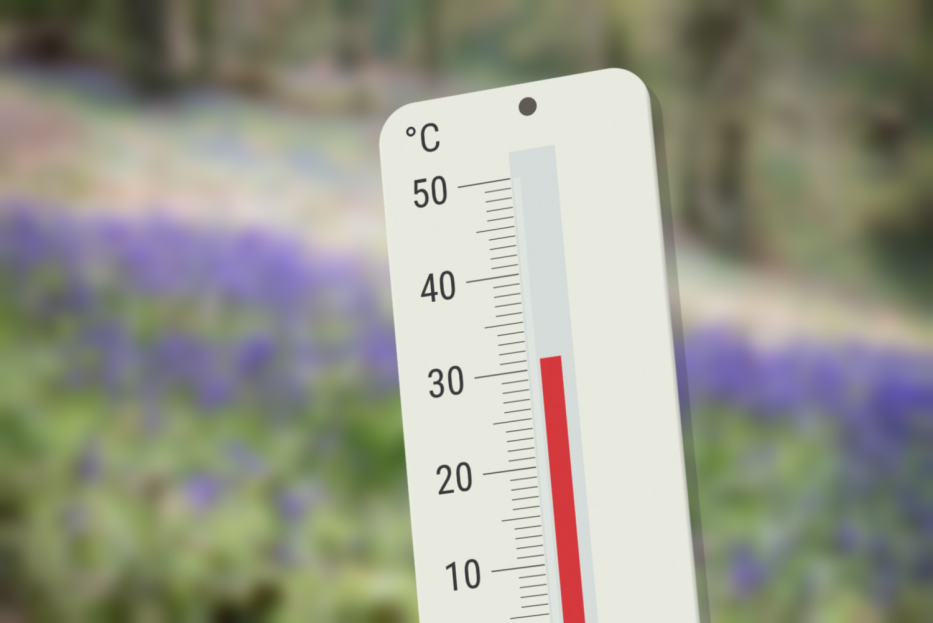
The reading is 31,°C
